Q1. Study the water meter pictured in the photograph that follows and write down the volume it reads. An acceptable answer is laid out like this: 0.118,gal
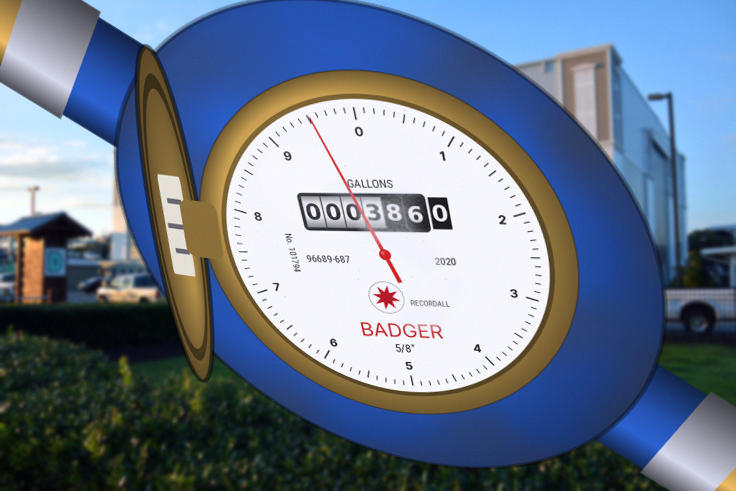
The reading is 3859.5,gal
